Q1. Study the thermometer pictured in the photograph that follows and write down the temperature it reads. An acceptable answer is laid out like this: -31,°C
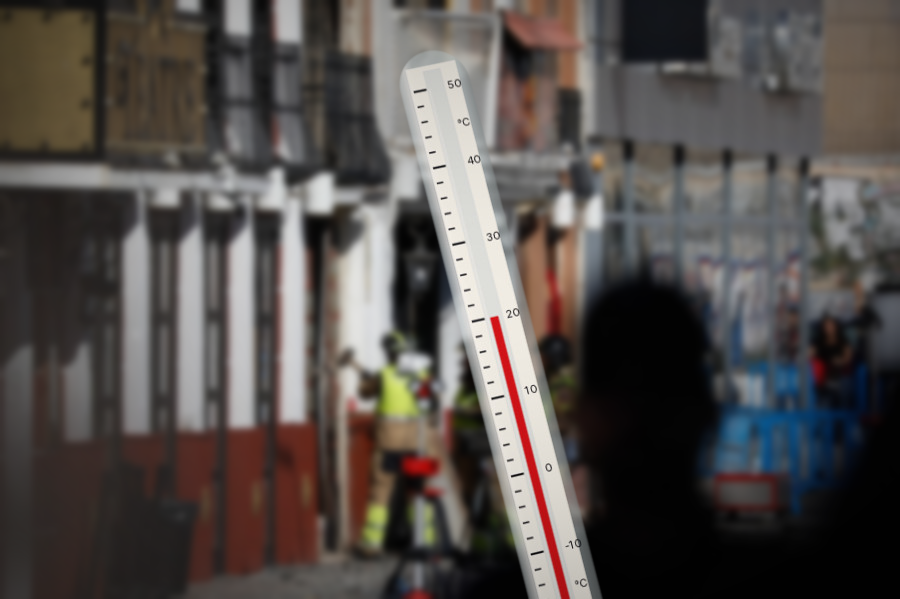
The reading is 20,°C
